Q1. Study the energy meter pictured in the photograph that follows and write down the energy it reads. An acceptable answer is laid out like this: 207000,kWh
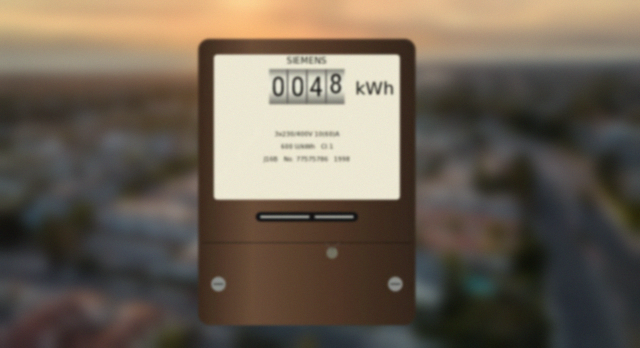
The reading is 48,kWh
